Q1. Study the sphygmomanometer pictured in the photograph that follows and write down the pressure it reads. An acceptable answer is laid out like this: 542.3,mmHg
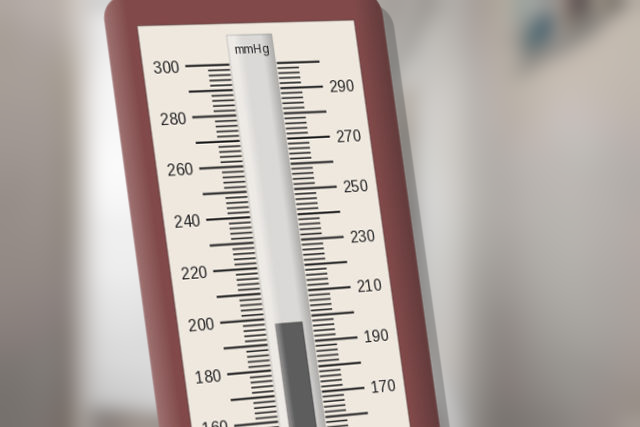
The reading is 198,mmHg
